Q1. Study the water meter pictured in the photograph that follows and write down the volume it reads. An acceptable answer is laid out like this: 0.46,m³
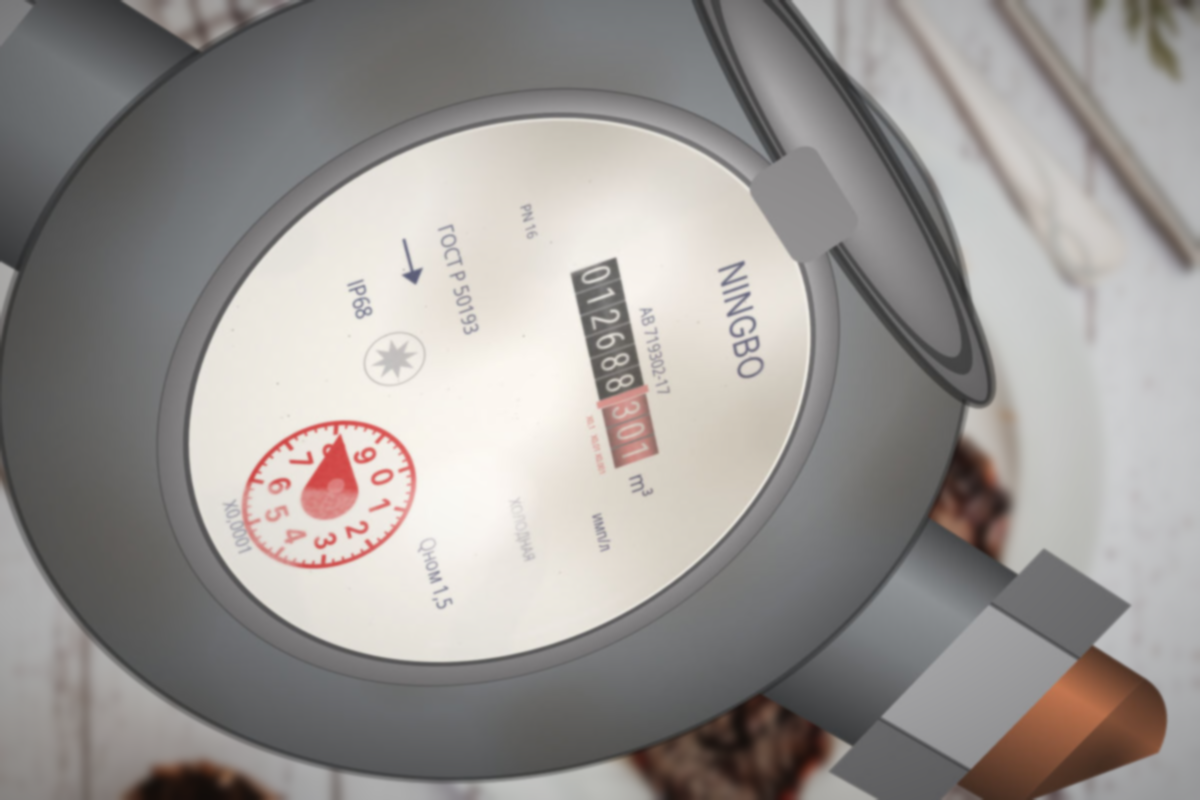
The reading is 12688.3018,m³
